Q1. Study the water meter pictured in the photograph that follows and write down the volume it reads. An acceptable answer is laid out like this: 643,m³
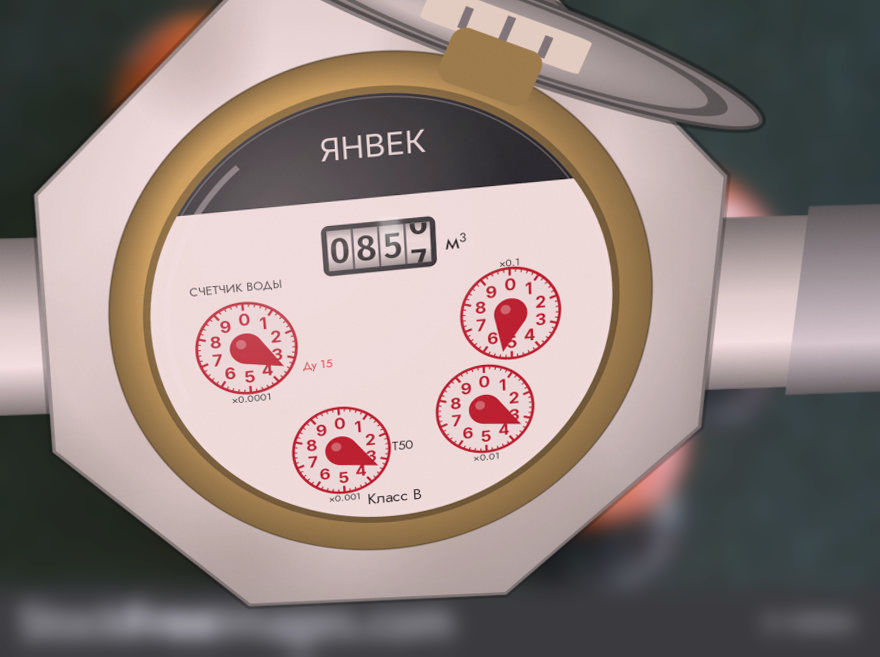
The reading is 856.5333,m³
